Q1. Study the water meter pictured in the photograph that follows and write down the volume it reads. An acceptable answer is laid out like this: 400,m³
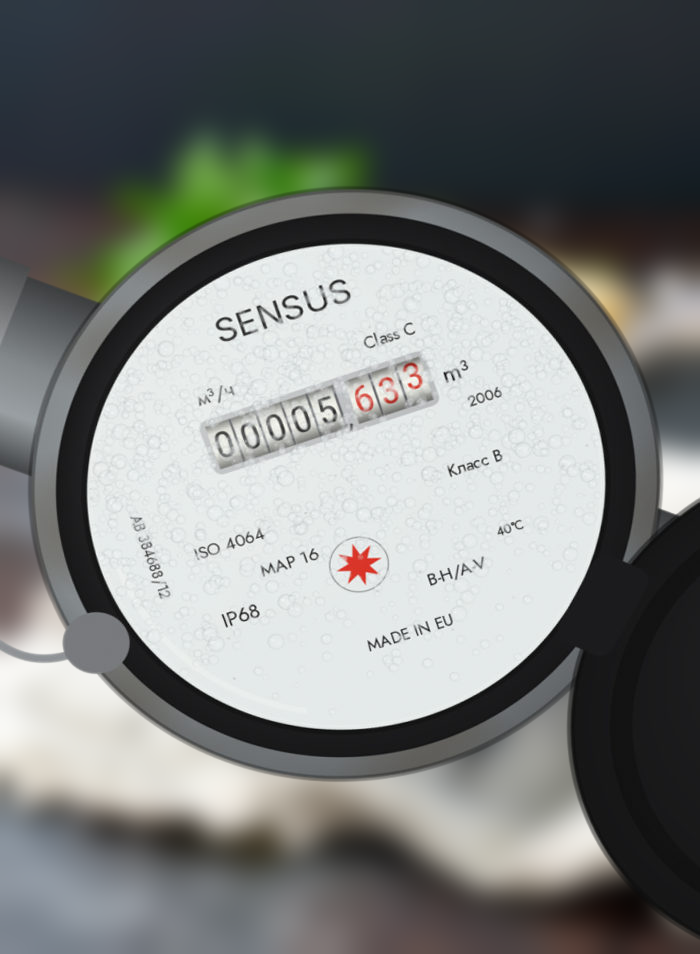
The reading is 5.633,m³
